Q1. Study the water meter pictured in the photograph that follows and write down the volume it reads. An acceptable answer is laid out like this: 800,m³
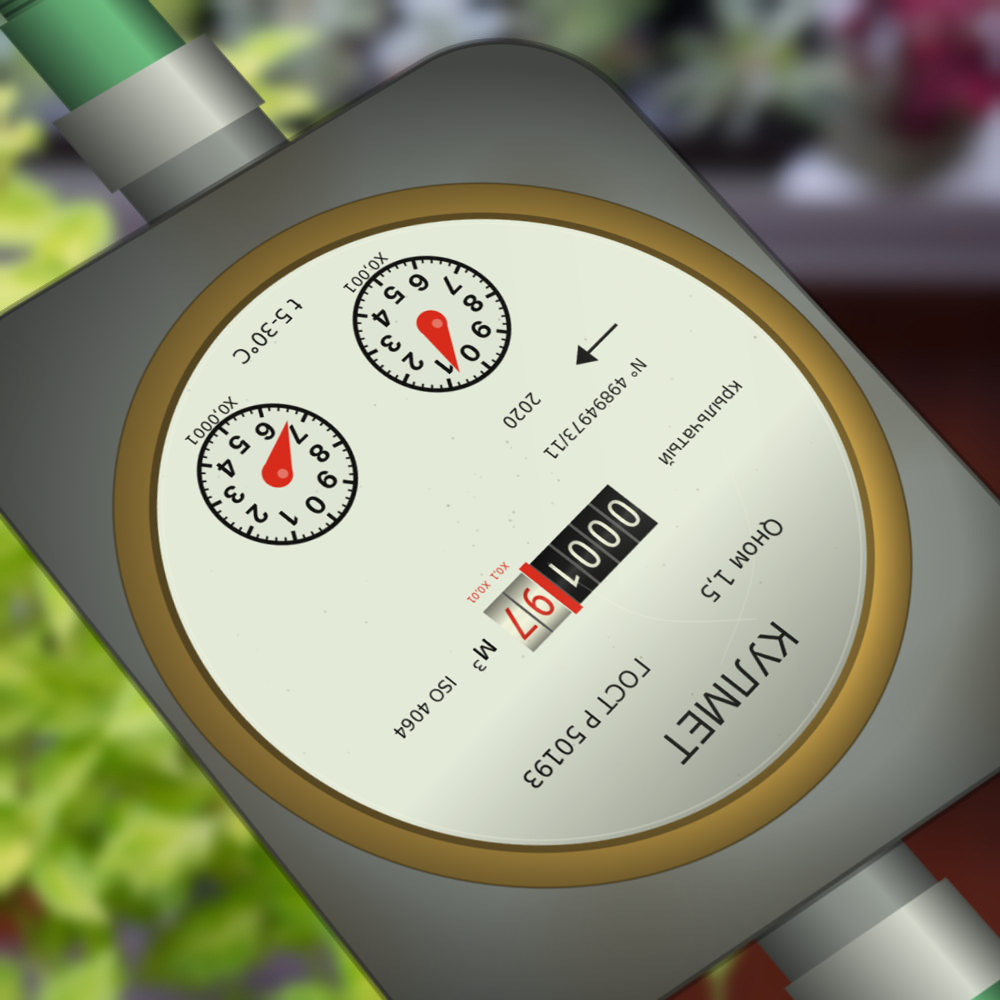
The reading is 1.9706,m³
